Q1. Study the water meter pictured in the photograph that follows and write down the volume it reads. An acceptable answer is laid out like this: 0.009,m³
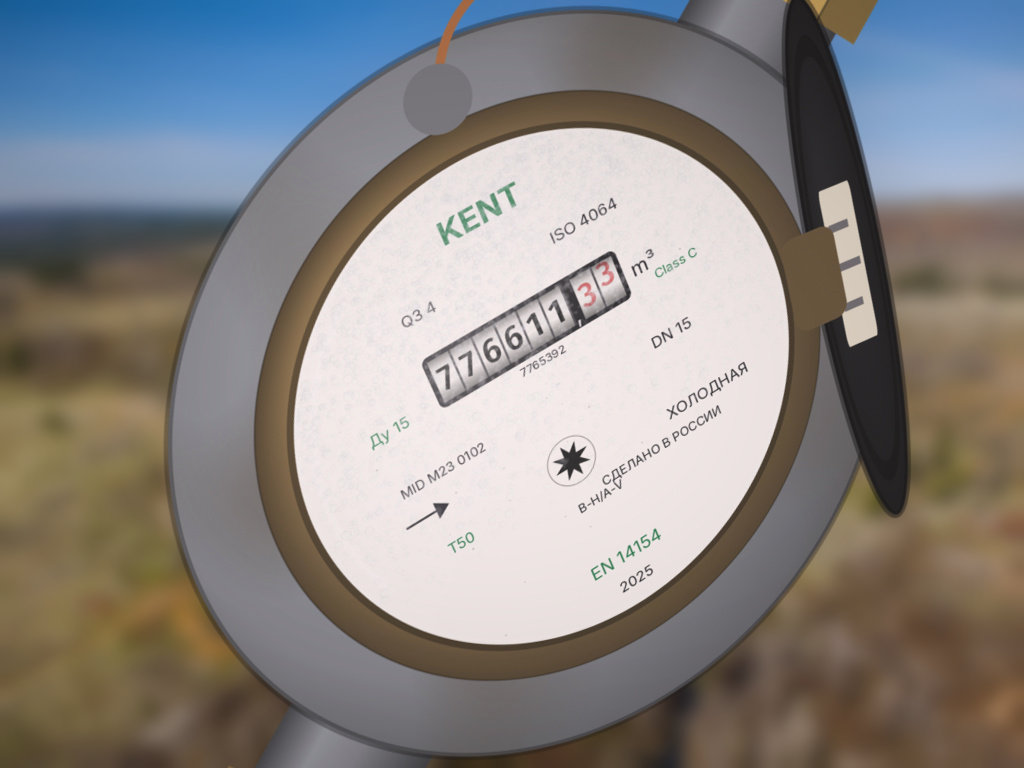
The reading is 776611.33,m³
